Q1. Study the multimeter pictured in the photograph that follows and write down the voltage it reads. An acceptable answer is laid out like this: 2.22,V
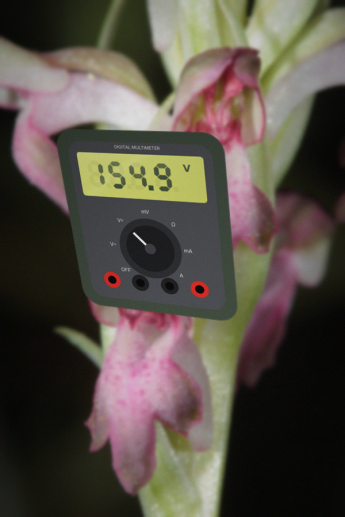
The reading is 154.9,V
